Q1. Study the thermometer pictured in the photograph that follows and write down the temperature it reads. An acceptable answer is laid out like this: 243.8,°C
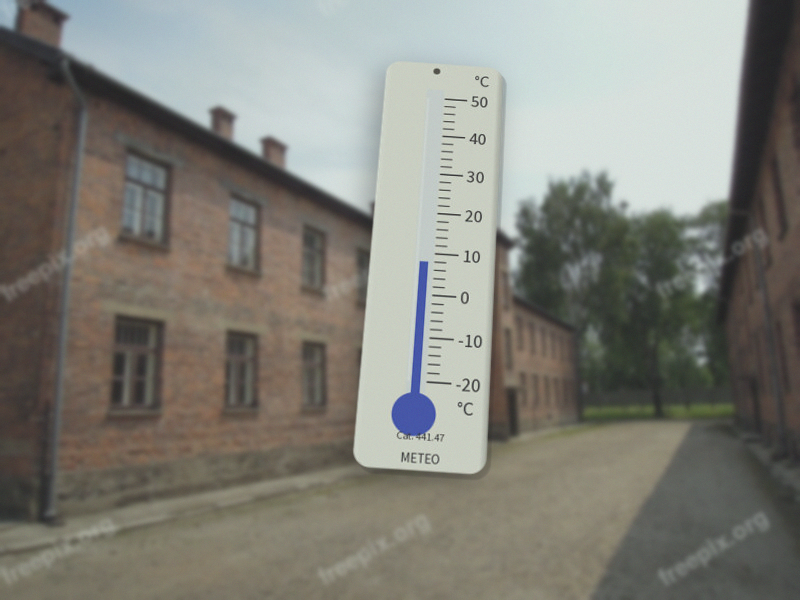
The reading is 8,°C
